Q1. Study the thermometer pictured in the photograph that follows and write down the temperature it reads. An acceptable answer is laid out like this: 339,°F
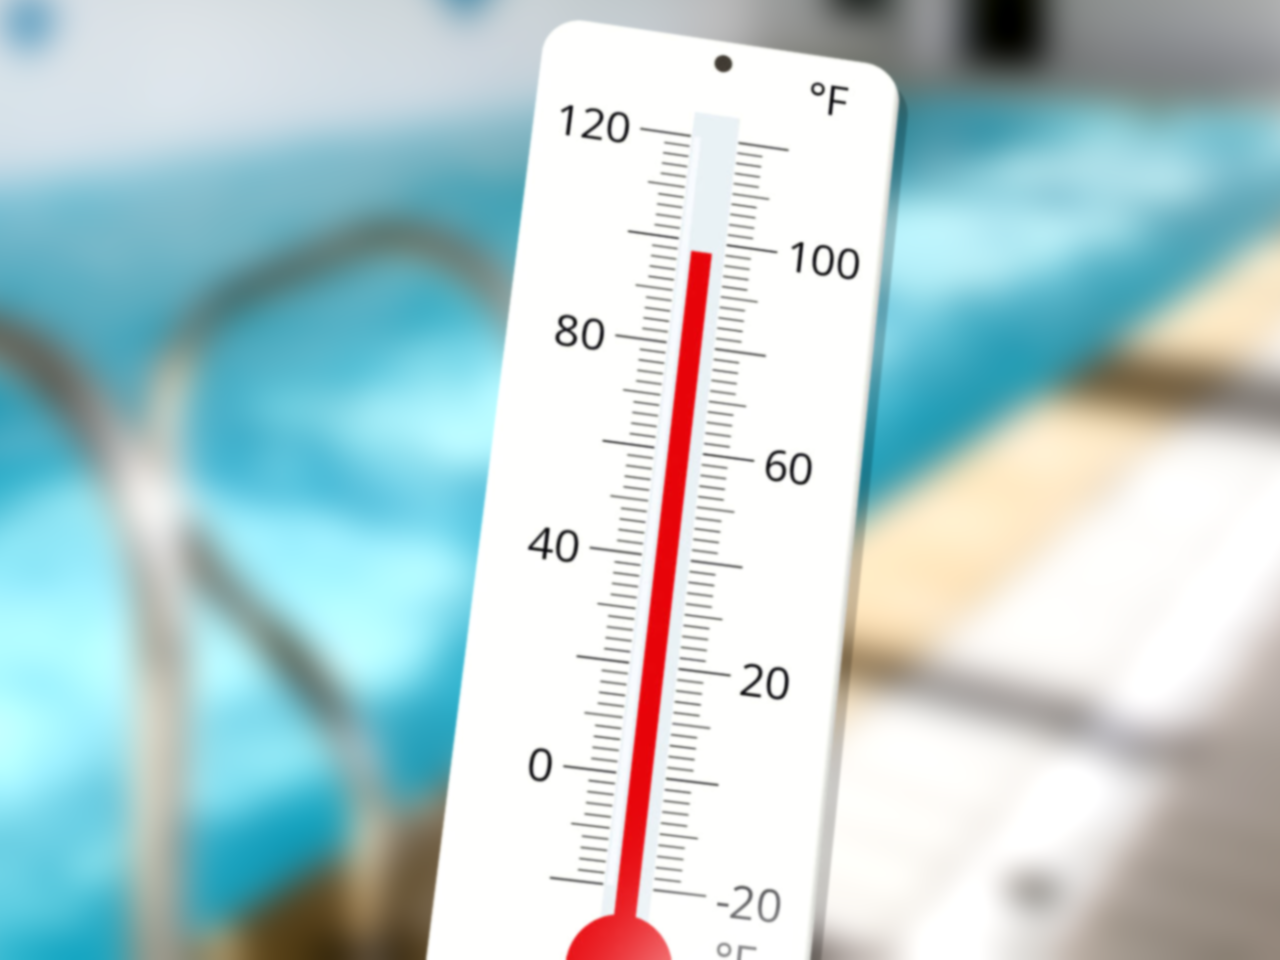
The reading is 98,°F
